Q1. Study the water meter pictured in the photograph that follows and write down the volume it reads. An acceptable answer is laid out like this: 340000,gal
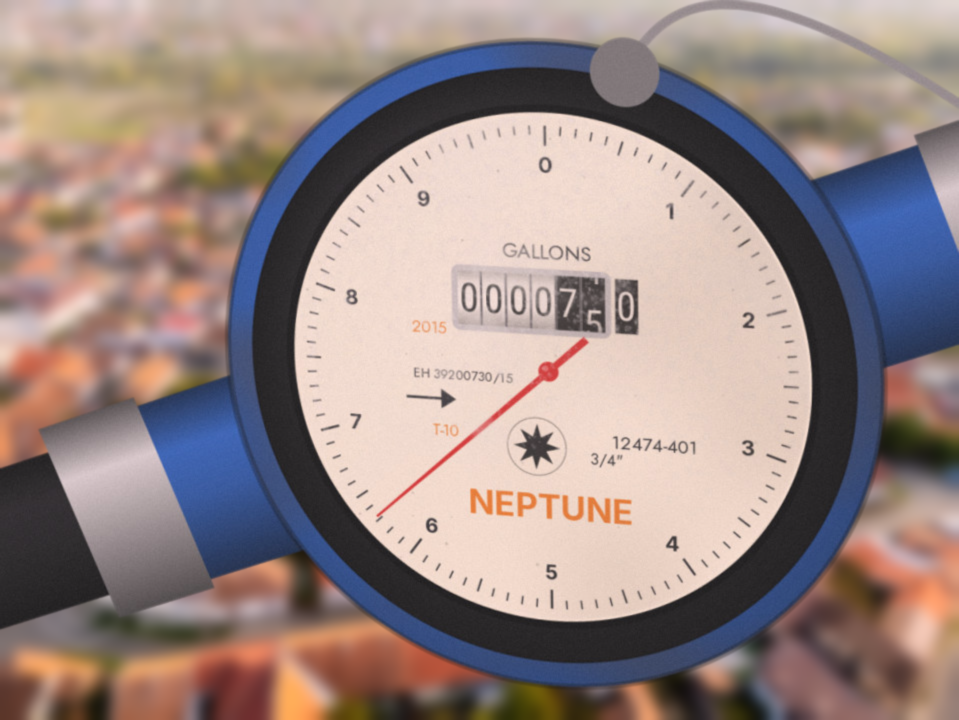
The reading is 746.3,gal
